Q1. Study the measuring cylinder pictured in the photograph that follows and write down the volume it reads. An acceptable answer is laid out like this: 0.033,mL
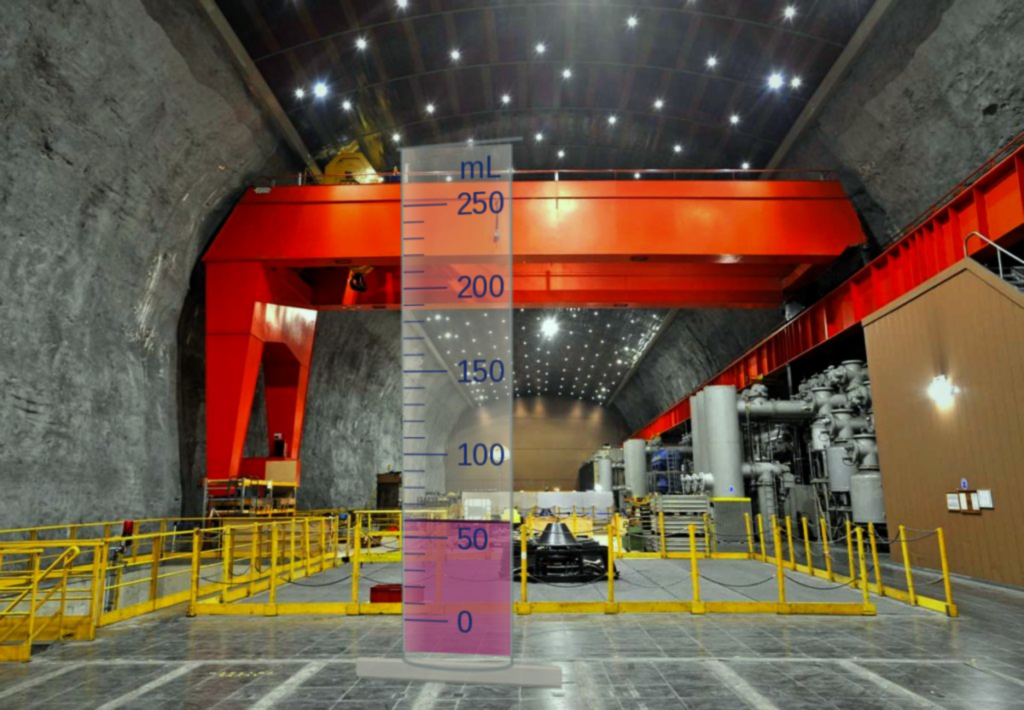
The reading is 60,mL
